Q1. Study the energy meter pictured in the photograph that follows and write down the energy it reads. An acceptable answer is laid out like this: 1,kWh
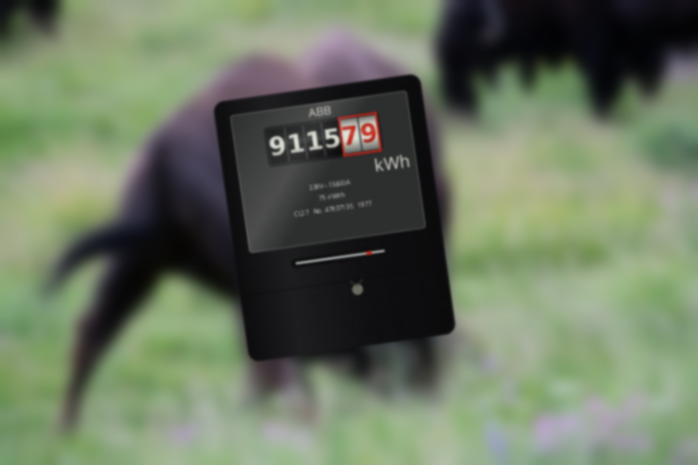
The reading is 9115.79,kWh
